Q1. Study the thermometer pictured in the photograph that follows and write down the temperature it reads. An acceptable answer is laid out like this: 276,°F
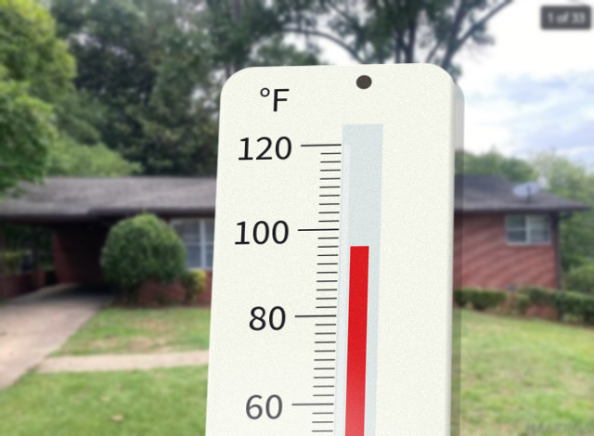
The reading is 96,°F
